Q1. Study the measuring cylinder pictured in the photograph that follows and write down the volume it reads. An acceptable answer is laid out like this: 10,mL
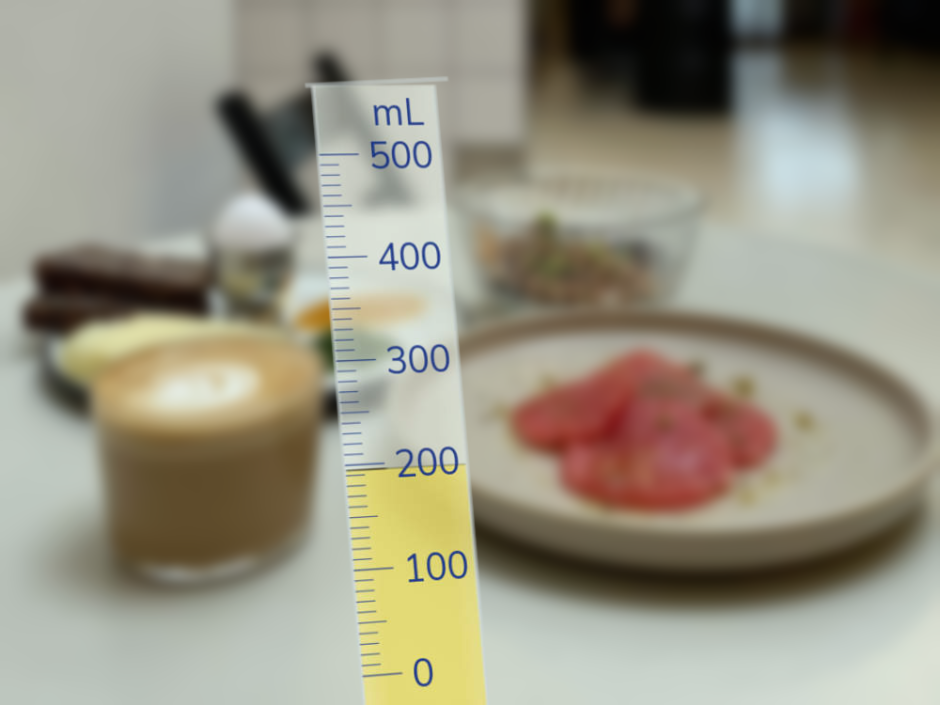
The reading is 195,mL
